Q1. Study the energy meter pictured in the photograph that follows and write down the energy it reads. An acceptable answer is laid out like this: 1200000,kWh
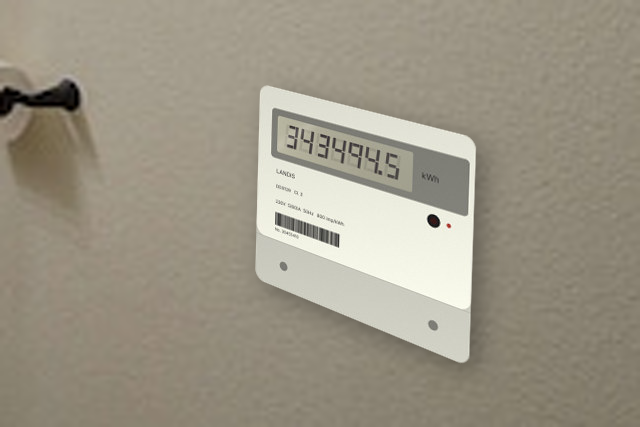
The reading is 343494.5,kWh
